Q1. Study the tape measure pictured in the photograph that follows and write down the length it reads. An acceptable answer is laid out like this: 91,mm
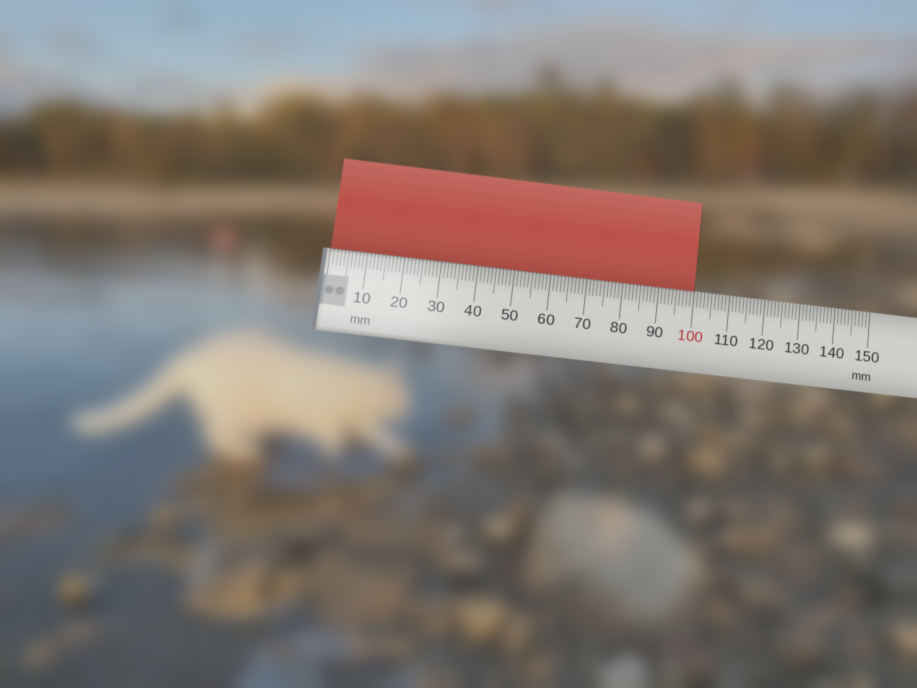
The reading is 100,mm
